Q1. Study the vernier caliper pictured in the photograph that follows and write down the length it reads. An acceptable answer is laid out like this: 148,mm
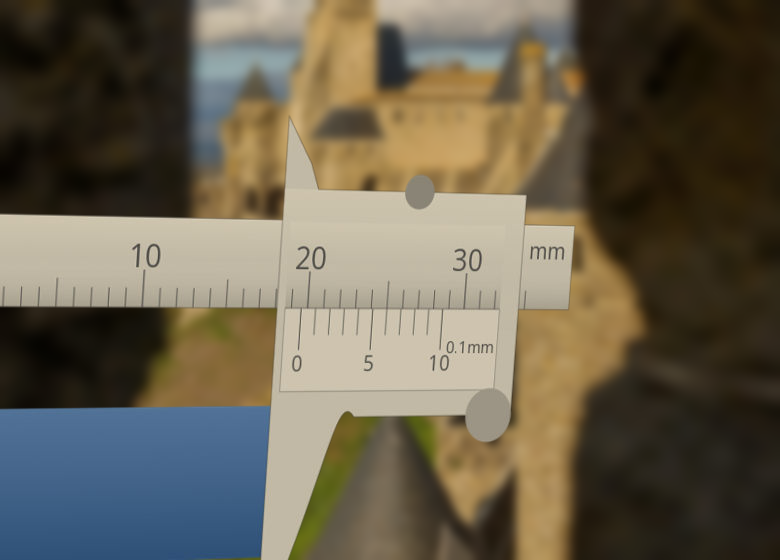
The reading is 19.6,mm
